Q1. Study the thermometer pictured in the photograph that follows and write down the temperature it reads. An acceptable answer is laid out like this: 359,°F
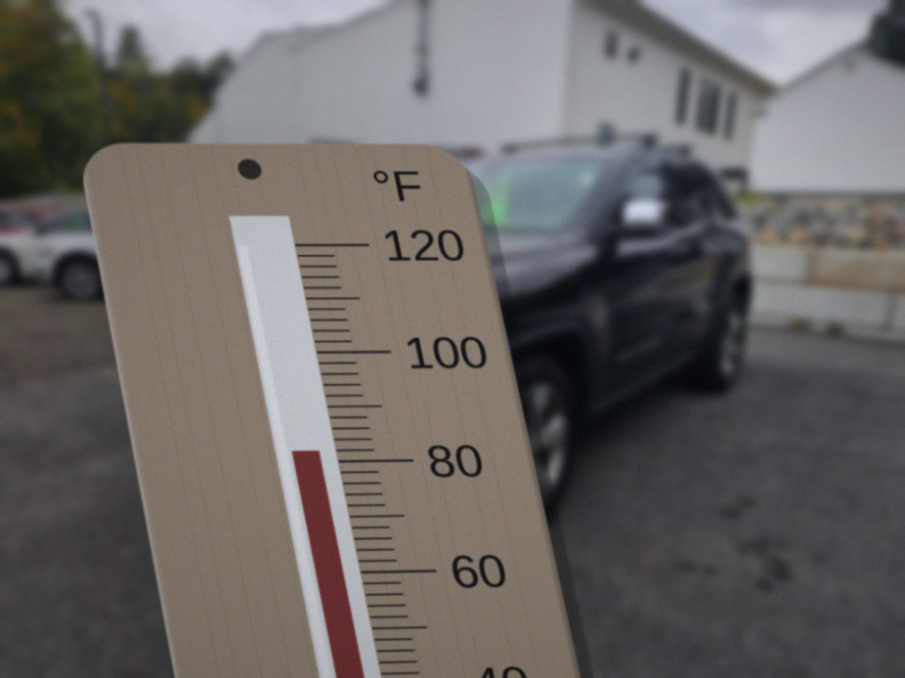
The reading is 82,°F
